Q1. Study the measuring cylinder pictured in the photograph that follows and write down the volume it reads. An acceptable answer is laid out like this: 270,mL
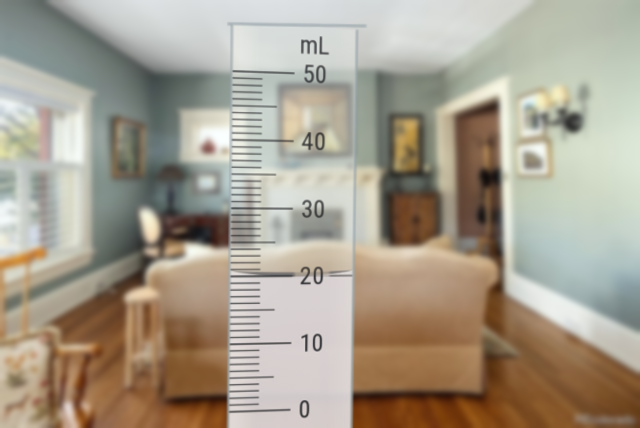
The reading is 20,mL
